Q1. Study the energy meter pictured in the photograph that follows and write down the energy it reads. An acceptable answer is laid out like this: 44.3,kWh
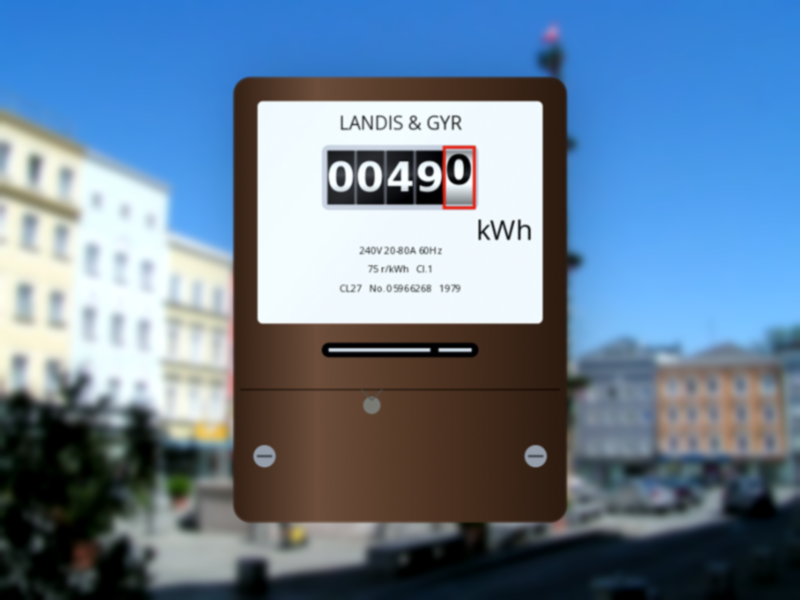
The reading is 49.0,kWh
